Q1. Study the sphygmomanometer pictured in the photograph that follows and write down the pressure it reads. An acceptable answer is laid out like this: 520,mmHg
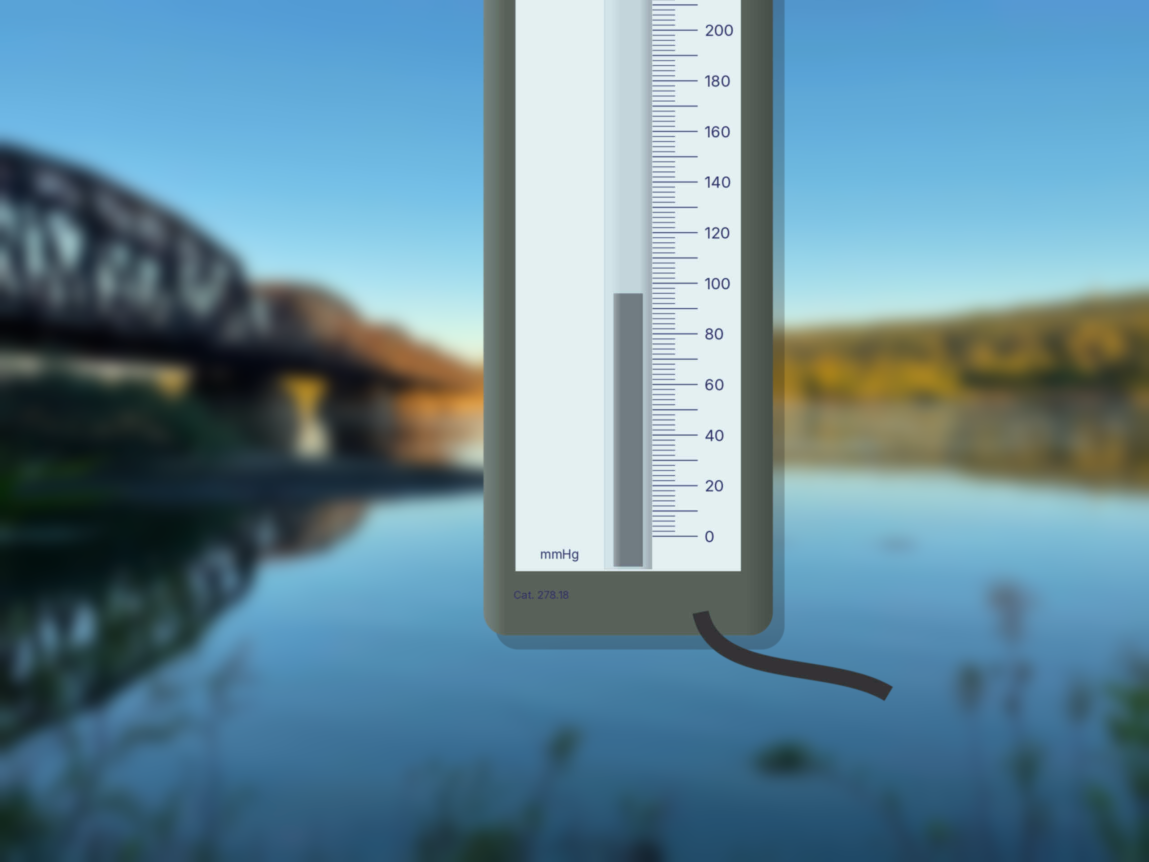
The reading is 96,mmHg
